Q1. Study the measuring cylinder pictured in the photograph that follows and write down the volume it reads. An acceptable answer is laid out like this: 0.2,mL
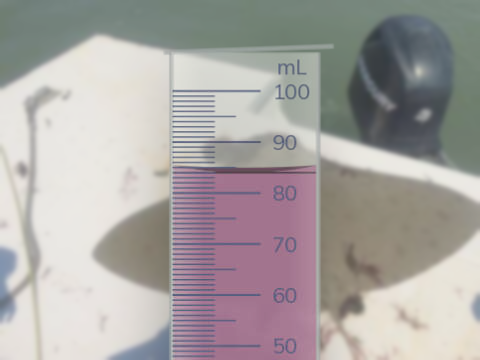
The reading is 84,mL
